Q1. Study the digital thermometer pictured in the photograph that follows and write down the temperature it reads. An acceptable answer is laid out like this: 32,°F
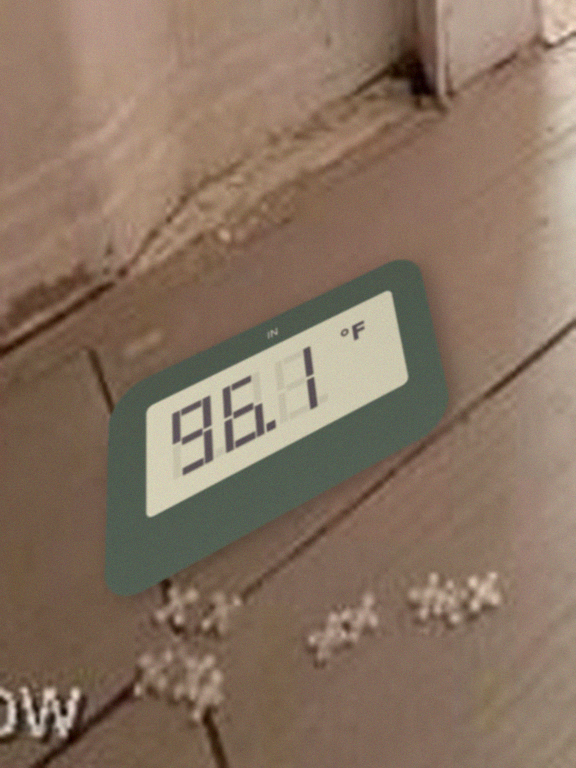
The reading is 96.1,°F
